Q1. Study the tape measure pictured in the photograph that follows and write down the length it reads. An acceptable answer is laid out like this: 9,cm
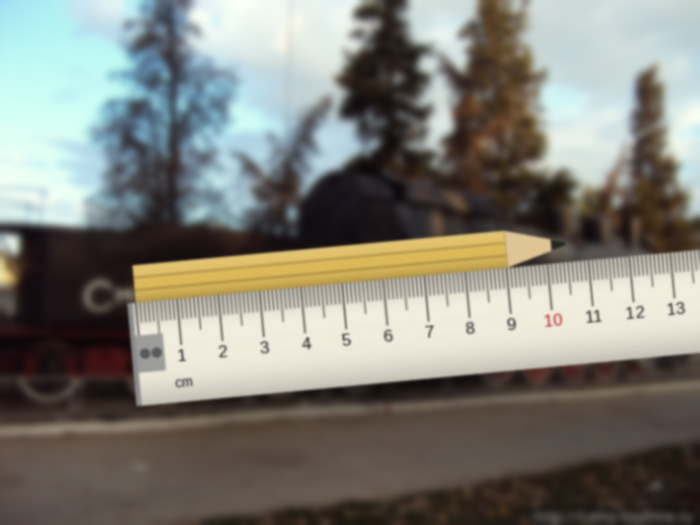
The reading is 10.5,cm
